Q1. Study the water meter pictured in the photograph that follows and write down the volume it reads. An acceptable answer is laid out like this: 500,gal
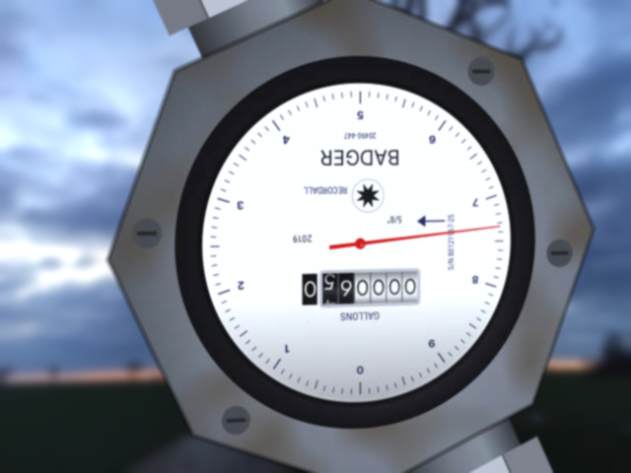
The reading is 647.3,gal
